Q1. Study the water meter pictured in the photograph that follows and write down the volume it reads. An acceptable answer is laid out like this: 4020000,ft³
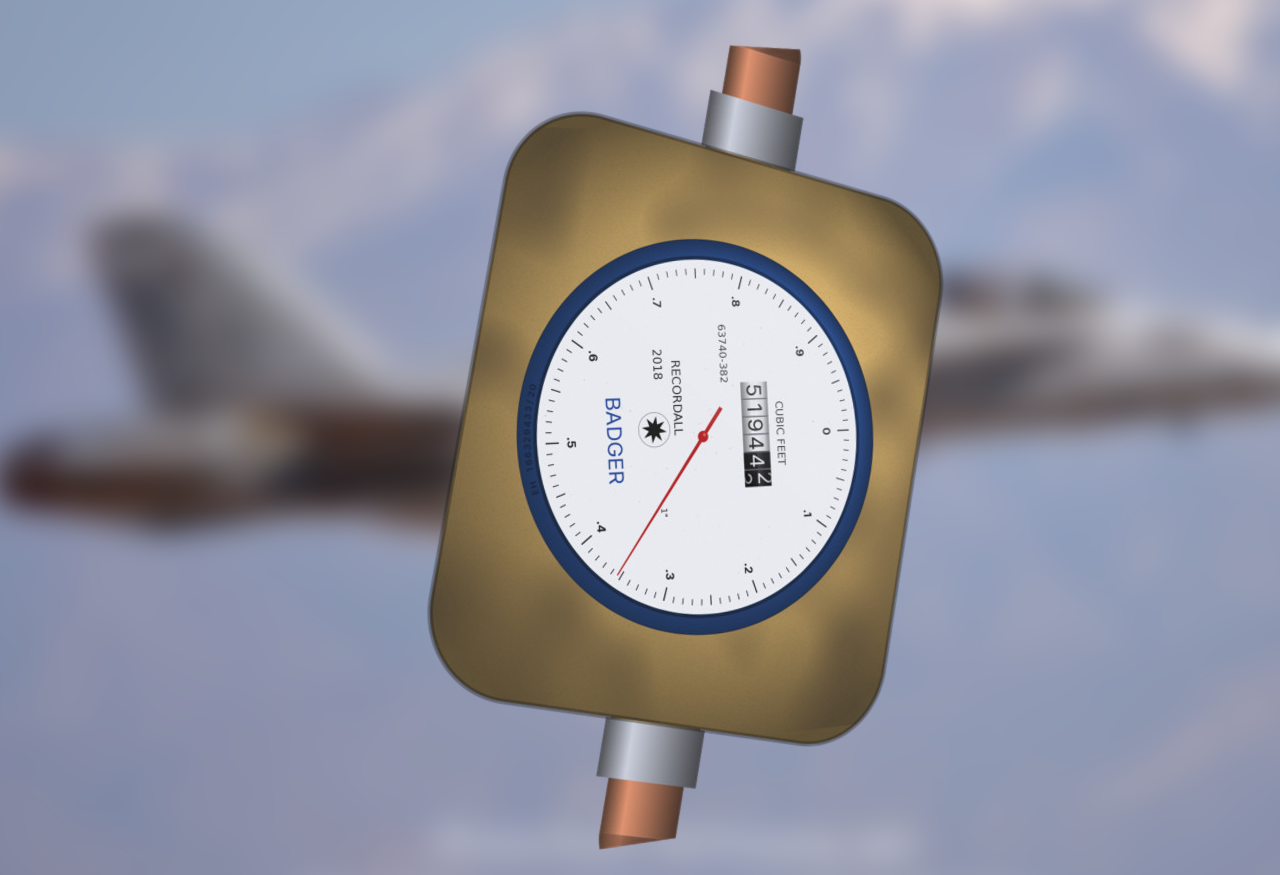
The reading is 519442.35,ft³
